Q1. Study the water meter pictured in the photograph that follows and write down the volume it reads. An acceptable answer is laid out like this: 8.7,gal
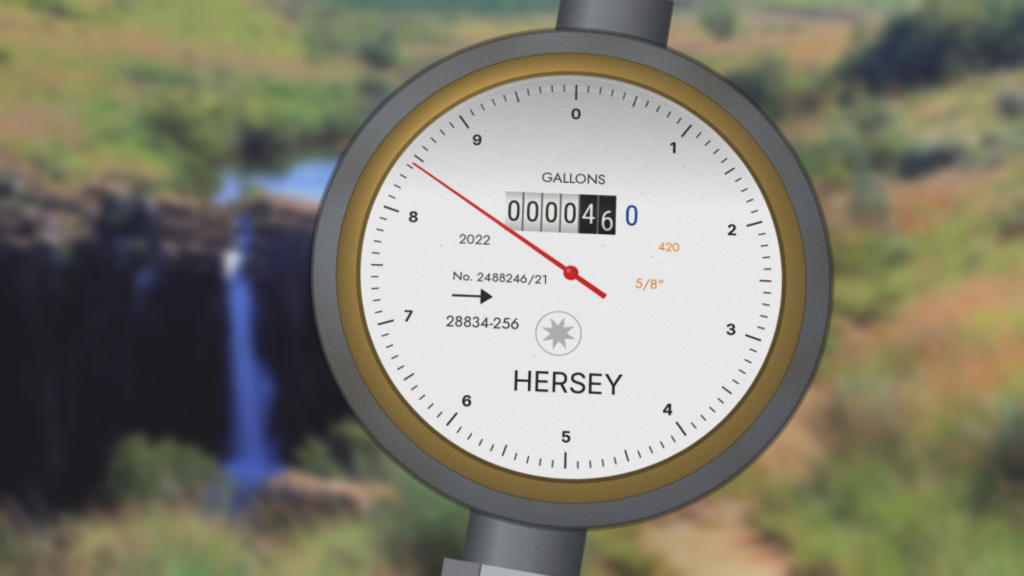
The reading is 458.4,gal
